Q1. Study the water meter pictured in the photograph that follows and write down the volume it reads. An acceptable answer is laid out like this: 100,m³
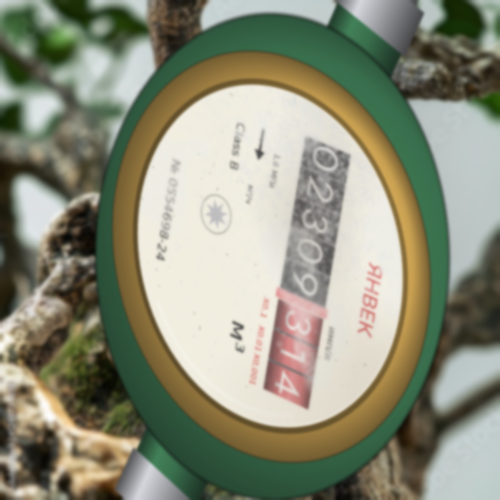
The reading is 2309.314,m³
